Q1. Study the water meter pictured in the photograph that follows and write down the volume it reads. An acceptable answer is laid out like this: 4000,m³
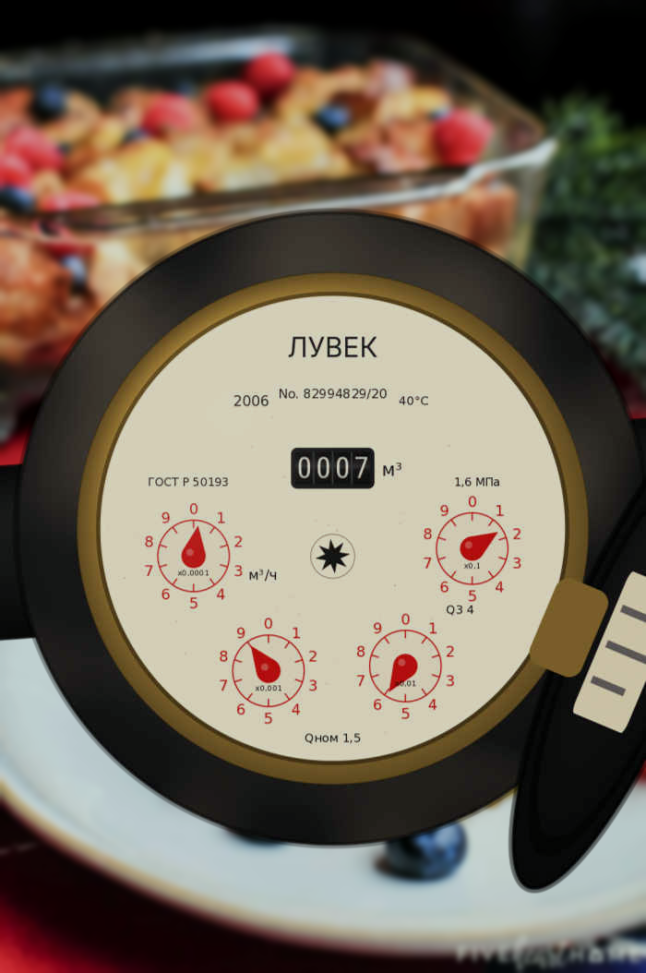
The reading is 7.1590,m³
